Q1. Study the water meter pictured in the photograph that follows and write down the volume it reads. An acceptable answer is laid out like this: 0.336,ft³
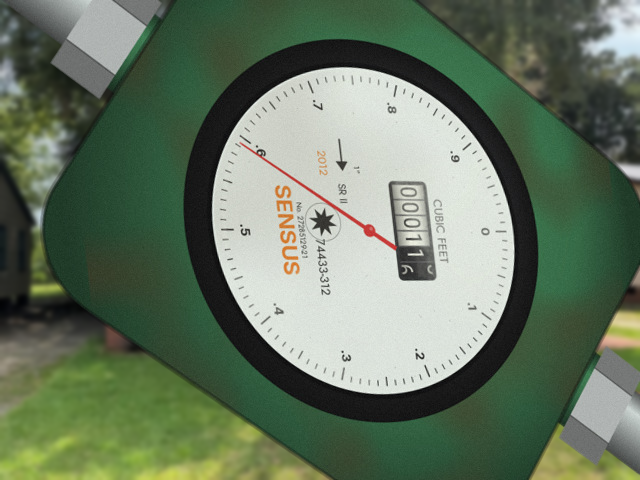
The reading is 115.59,ft³
